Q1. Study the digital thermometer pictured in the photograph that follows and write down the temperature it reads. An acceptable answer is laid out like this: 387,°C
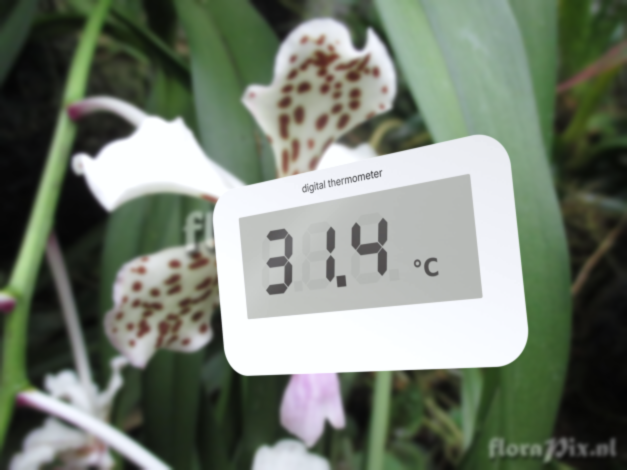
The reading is 31.4,°C
